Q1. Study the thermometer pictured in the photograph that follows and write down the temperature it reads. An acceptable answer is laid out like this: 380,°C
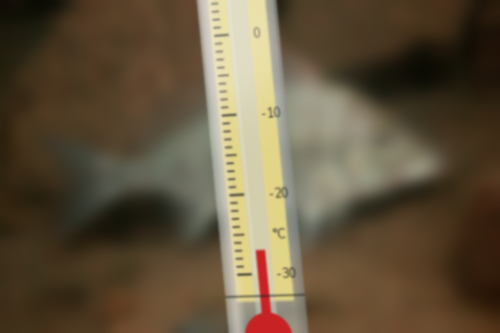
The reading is -27,°C
